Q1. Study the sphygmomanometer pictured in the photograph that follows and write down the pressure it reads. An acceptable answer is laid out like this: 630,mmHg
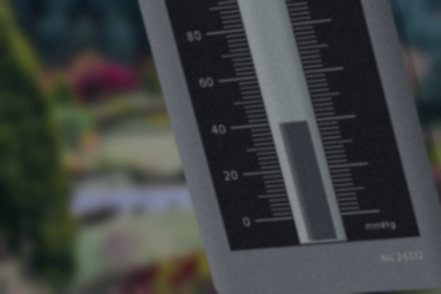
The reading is 40,mmHg
